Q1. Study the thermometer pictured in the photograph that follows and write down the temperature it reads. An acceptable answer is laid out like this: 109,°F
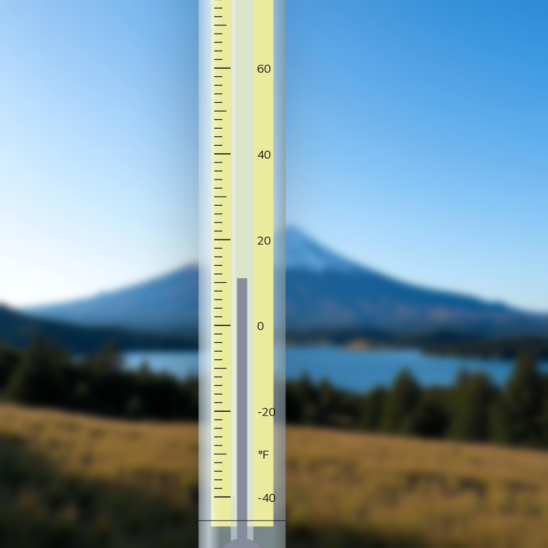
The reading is 11,°F
